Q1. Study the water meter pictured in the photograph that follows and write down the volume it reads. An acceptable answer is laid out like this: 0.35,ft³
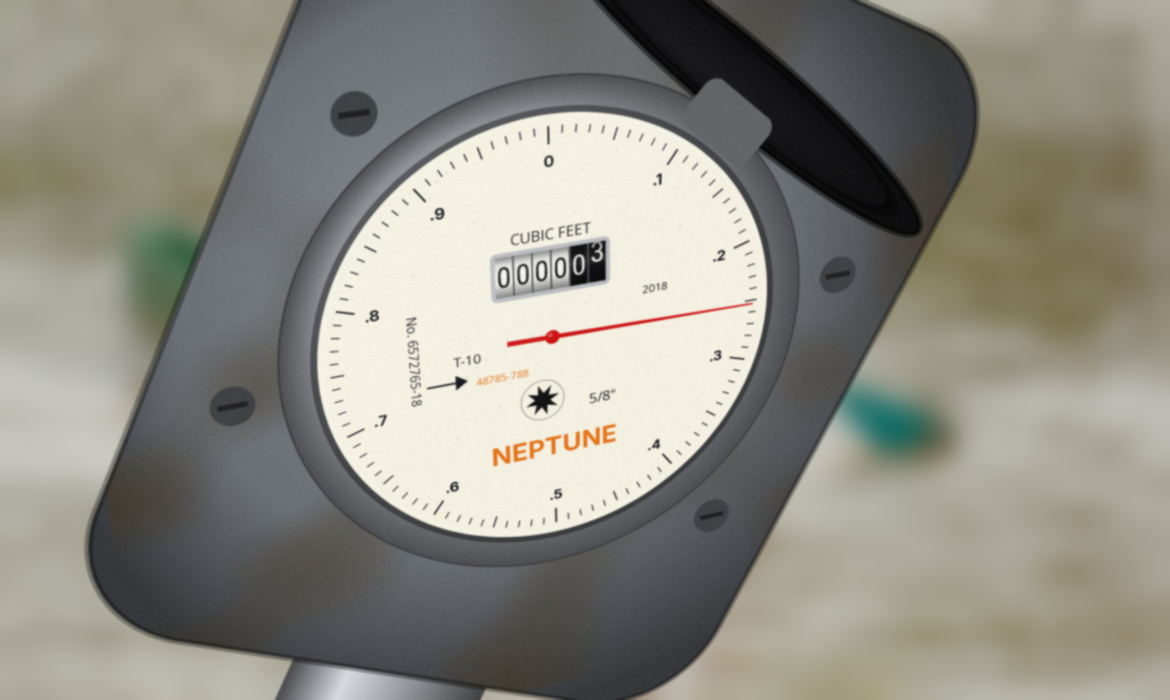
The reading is 3.25,ft³
